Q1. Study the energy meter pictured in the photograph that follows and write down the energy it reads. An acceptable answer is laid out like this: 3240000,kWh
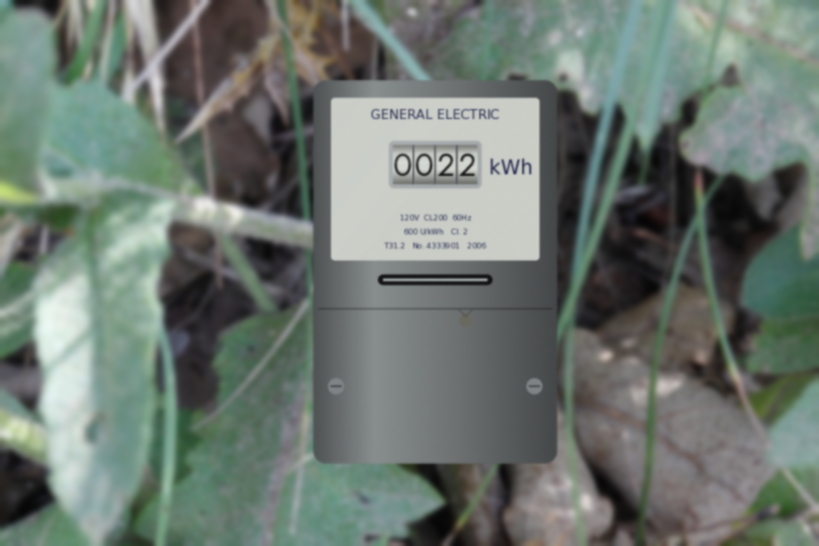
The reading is 22,kWh
